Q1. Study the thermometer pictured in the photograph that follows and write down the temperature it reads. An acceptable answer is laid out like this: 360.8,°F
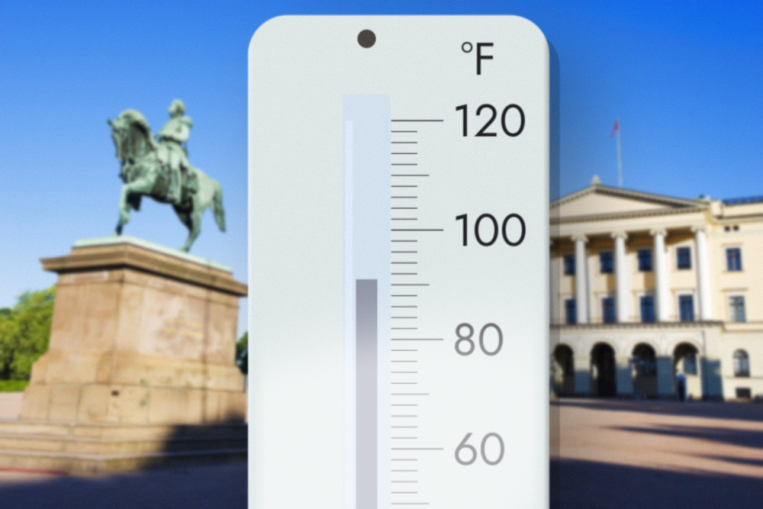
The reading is 91,°F
